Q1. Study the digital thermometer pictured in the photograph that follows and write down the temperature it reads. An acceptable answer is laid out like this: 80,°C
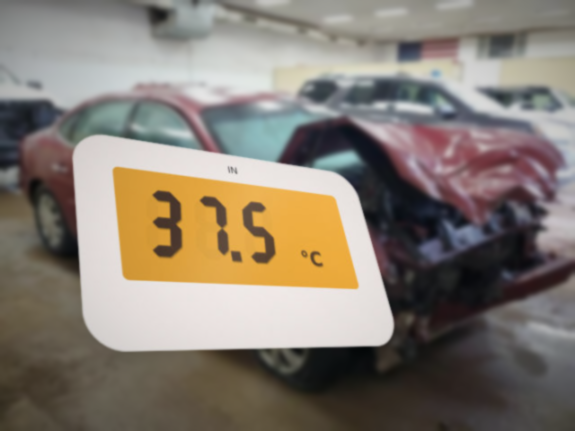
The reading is 37.5,°C
